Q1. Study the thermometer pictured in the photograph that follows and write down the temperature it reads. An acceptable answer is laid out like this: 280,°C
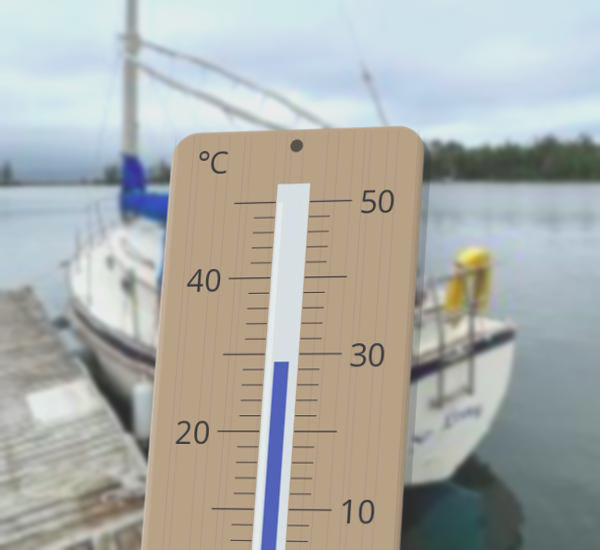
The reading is 29,°C
